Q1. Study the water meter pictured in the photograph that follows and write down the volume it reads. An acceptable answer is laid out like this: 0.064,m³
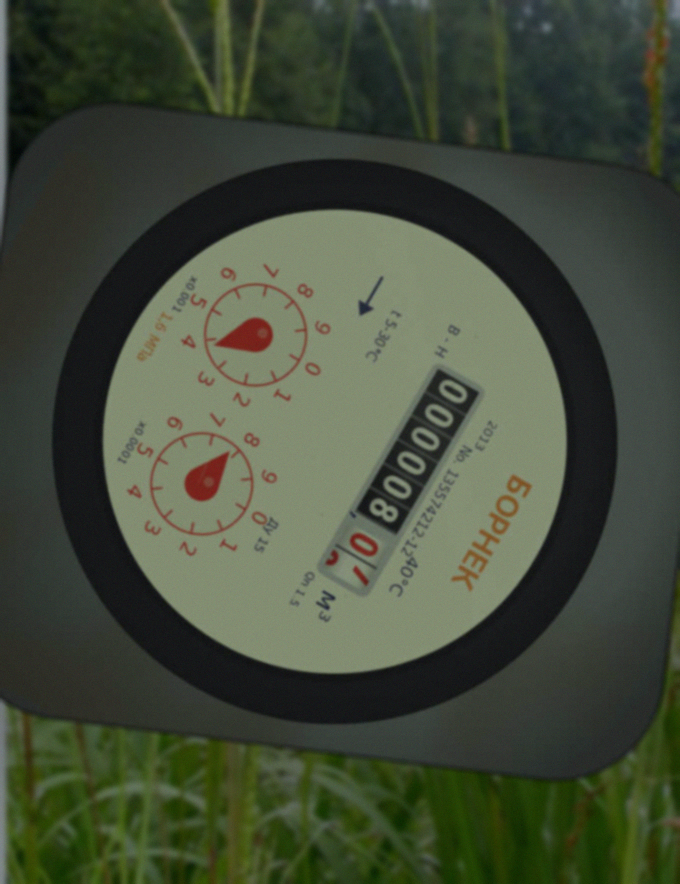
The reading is 8.0737,m³
